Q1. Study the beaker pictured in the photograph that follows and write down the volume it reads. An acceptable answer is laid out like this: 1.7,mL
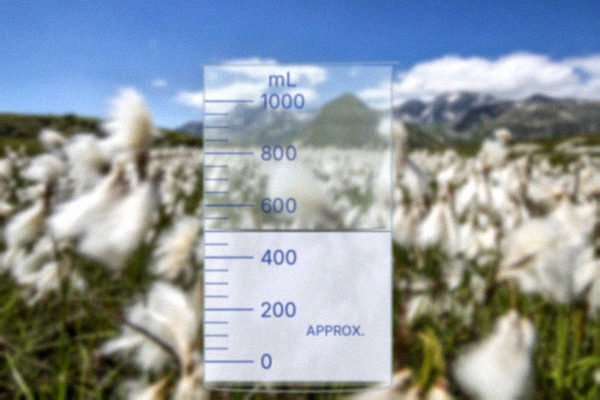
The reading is 500,mL
